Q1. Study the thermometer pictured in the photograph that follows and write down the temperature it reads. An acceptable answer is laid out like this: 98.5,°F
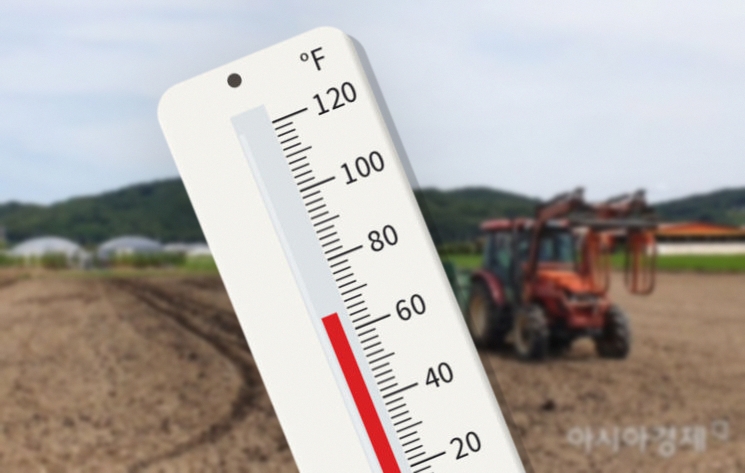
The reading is 66,°F
